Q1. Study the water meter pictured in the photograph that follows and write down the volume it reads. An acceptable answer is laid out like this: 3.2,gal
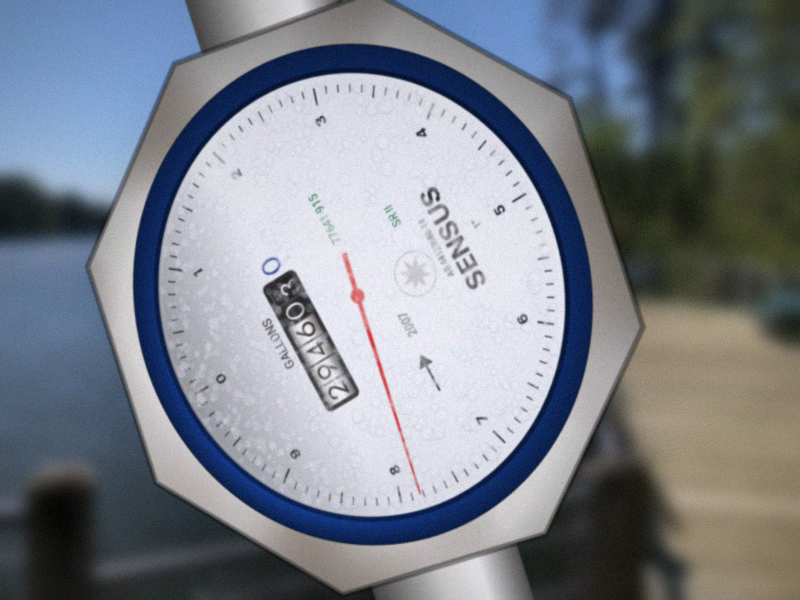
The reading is 2946027.8,gal
